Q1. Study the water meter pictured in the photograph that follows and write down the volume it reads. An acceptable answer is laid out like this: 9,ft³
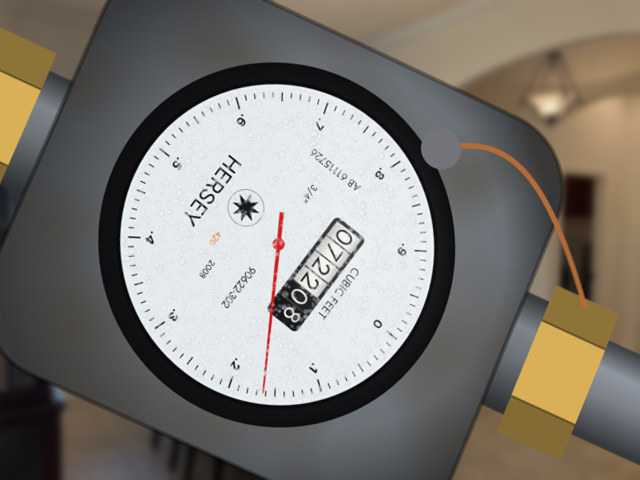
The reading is 72208.16,ft³
